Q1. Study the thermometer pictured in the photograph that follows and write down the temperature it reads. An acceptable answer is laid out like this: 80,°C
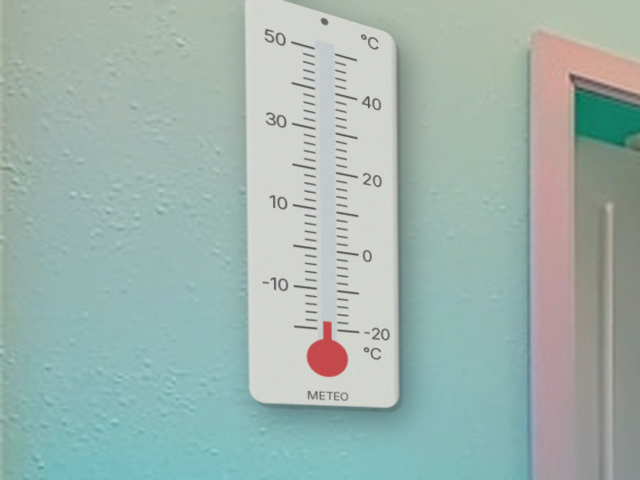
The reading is -18,°C
